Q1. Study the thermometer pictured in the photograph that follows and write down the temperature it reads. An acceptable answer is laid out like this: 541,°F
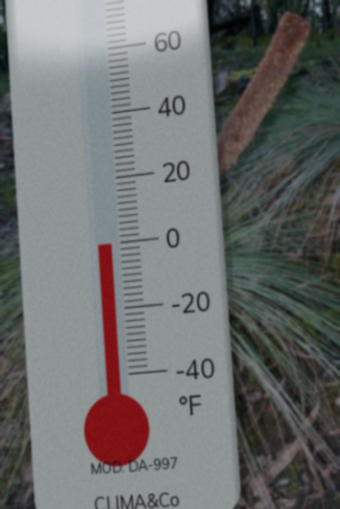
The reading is 0,°F
